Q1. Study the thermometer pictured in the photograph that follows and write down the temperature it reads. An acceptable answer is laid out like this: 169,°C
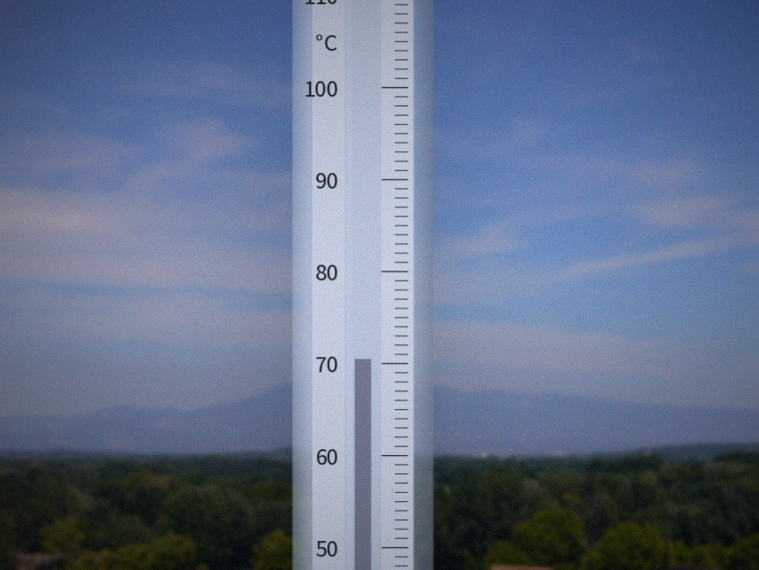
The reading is 70.5,°C
